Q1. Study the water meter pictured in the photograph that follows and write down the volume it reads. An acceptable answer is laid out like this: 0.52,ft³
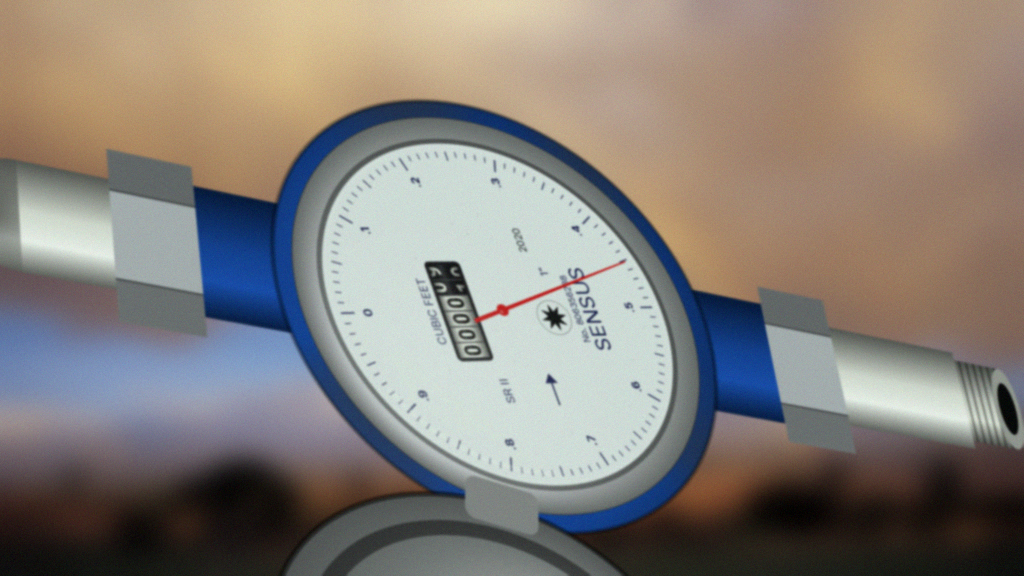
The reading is 9.45,ft³
